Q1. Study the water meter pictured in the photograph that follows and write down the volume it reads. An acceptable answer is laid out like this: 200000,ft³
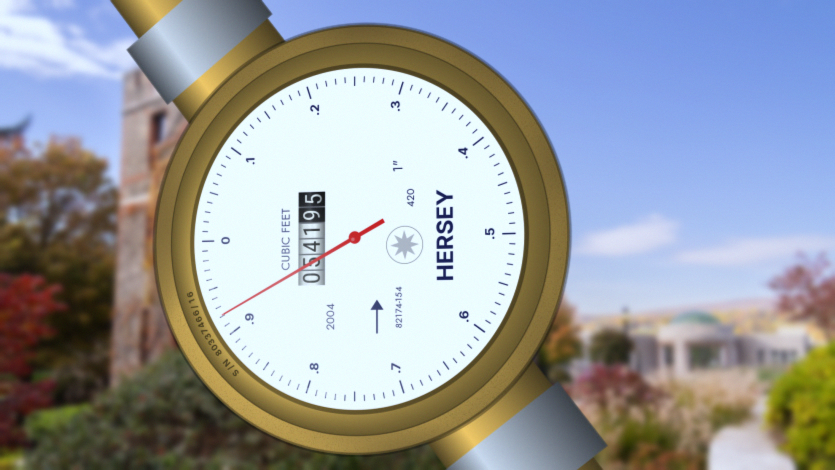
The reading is 54194.92,ft³
